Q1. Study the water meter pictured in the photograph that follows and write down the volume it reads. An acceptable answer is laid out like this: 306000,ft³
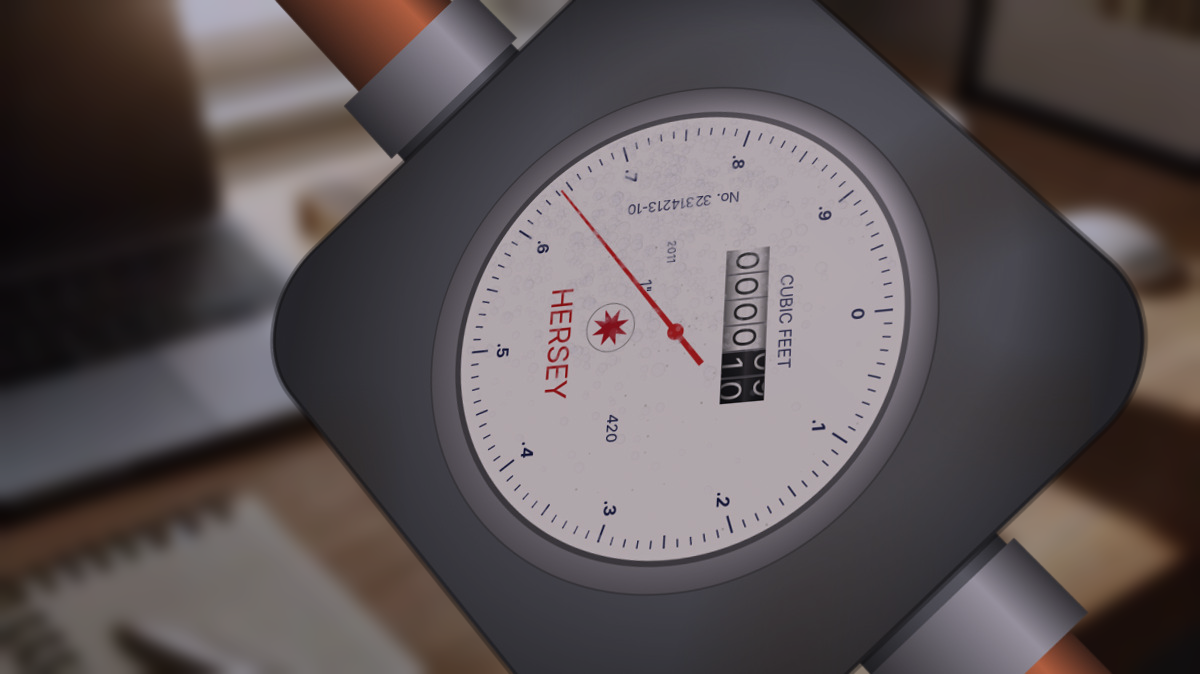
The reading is 9.64,ft³
